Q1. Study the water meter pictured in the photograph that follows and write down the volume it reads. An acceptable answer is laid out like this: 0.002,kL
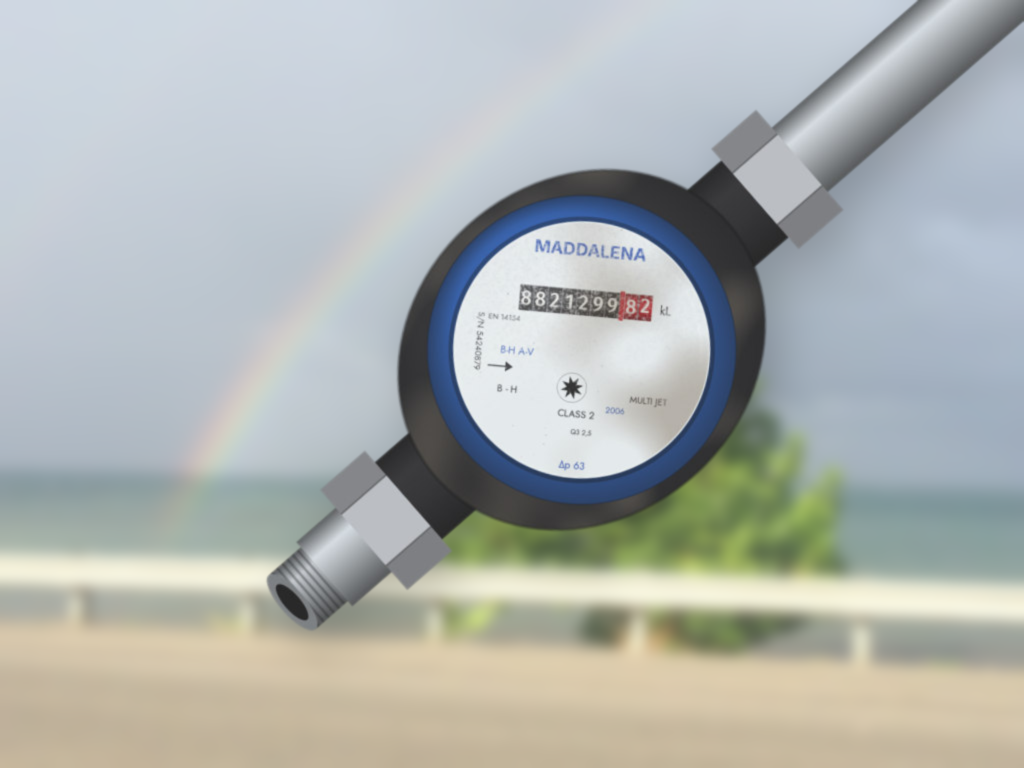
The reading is 8821299.82,kL
